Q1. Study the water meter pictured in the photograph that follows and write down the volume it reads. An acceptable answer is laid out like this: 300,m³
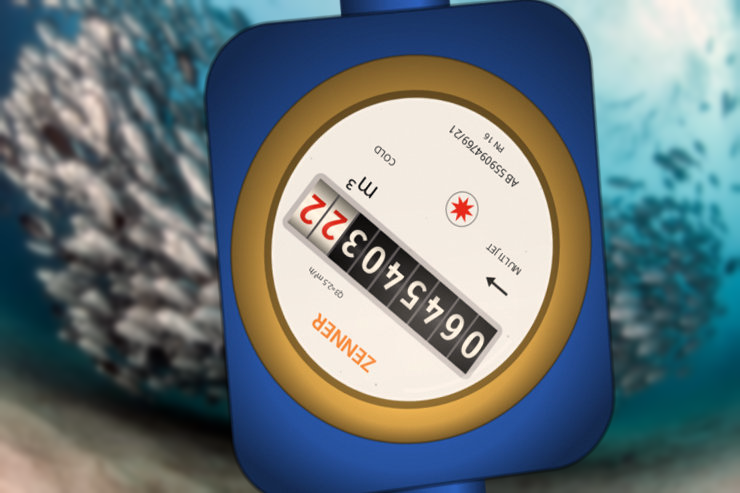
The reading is 645403.22,m³
